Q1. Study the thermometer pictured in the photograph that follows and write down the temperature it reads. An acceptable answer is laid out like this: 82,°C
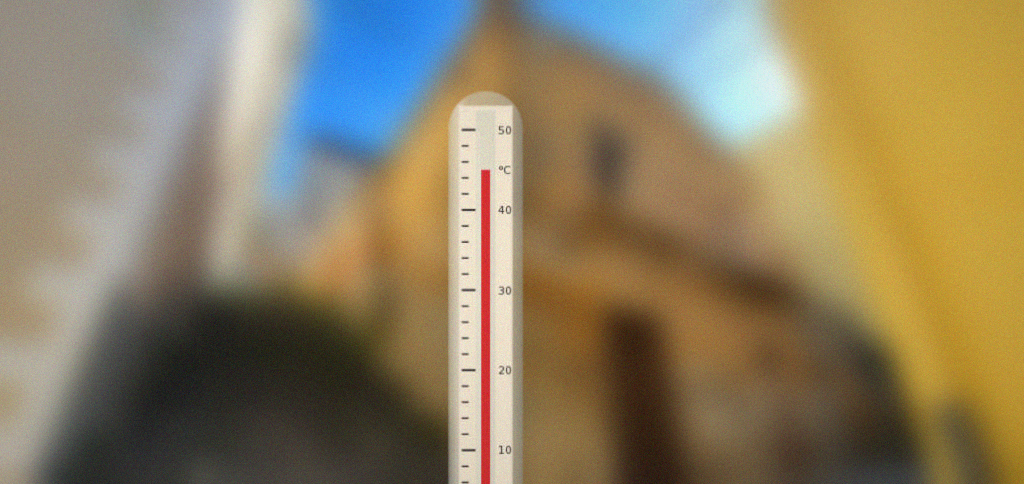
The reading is 45,°C
